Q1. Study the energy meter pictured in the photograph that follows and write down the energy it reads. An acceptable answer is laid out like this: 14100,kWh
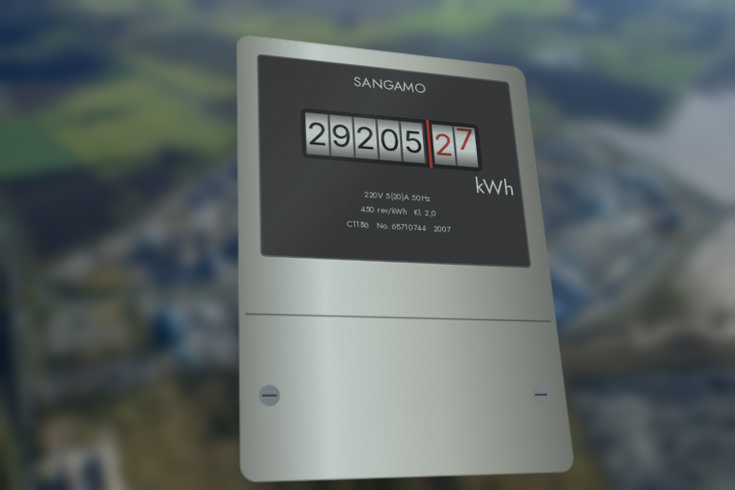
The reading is 29205.27,kWh
